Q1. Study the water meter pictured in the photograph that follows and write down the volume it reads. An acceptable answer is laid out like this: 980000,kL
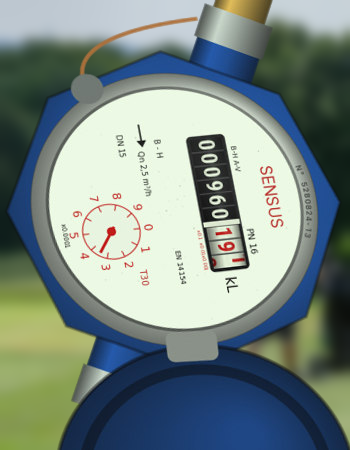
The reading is 960.1913,kL
